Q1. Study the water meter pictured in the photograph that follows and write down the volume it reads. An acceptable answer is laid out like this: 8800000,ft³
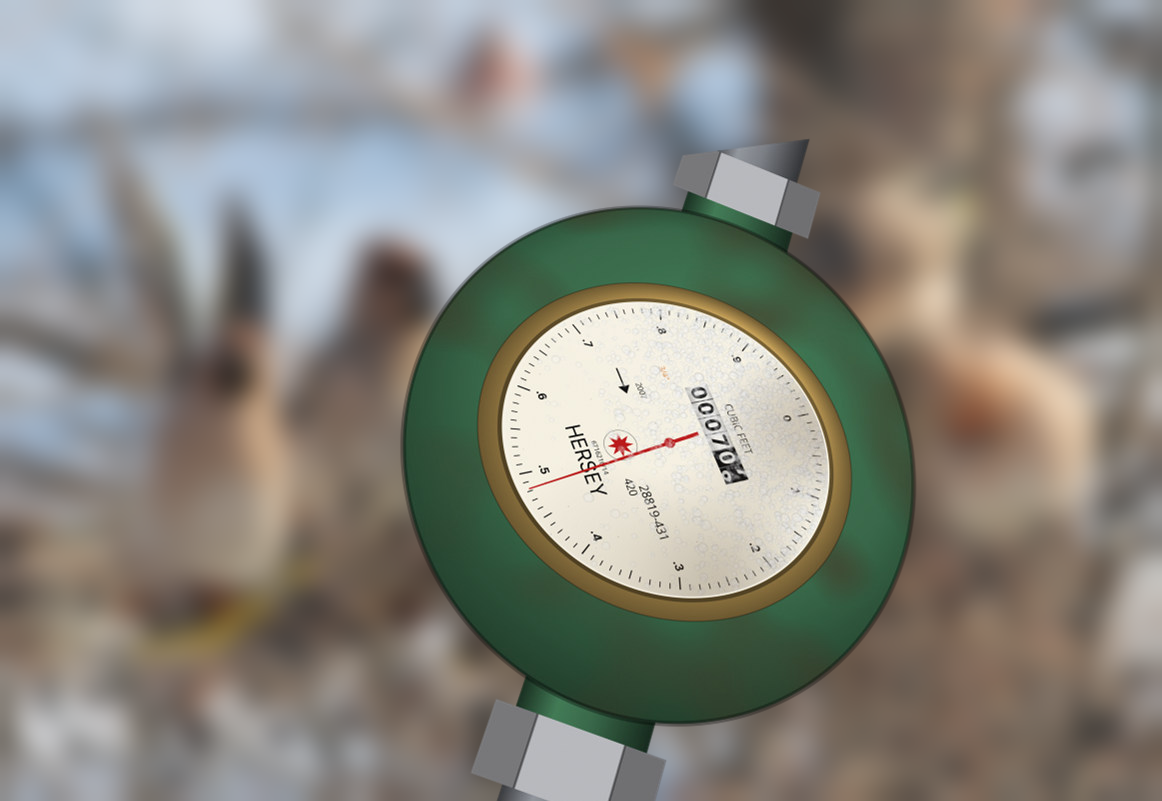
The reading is 707.48,ft³
